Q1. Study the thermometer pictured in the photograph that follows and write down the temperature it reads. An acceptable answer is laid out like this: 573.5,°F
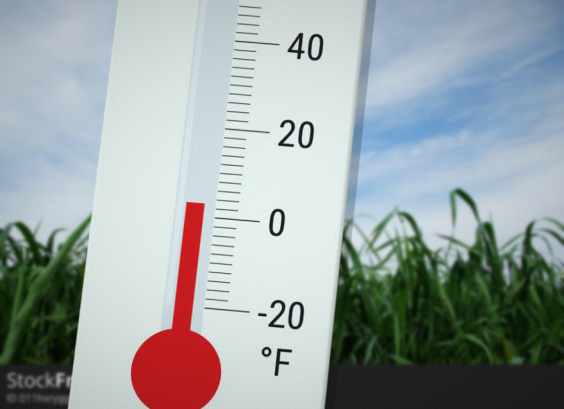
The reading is 3,°F
